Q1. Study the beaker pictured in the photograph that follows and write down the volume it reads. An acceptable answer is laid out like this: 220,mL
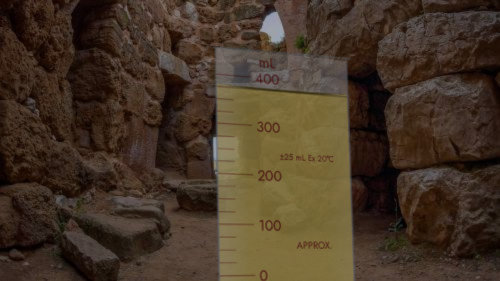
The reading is 375,mL
